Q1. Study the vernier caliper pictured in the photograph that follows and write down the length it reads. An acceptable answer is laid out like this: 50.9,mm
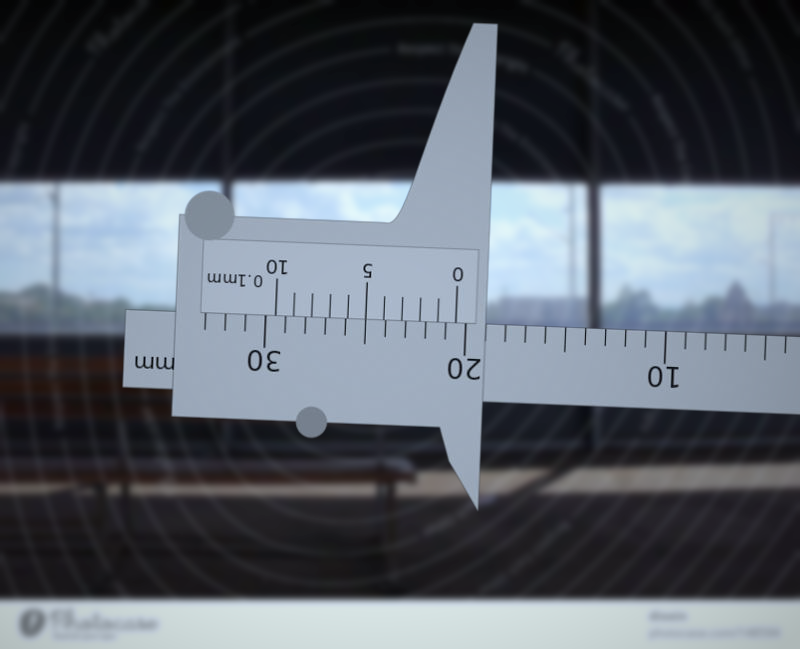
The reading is 20.5,mm
